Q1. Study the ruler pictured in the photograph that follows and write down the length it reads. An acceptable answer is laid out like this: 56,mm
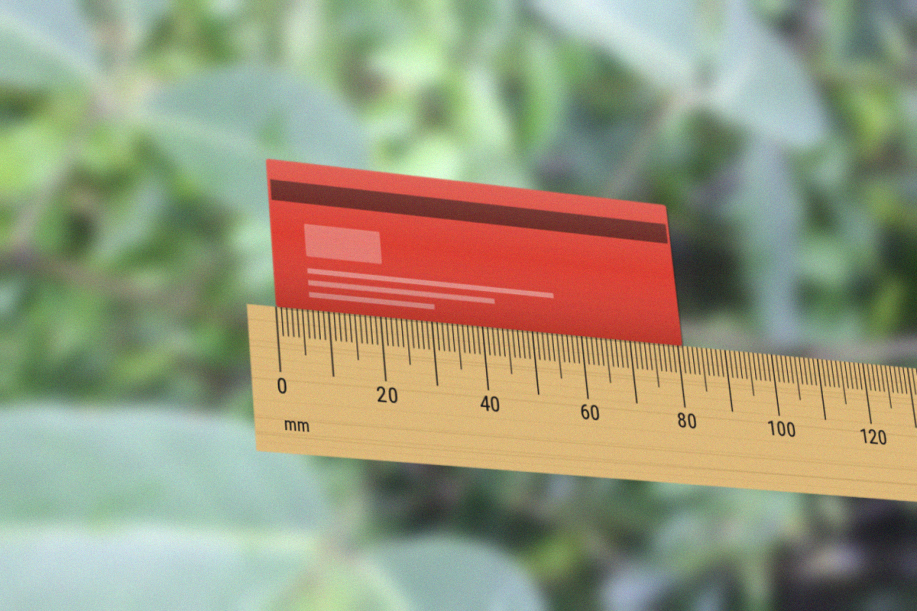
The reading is 81,mm
